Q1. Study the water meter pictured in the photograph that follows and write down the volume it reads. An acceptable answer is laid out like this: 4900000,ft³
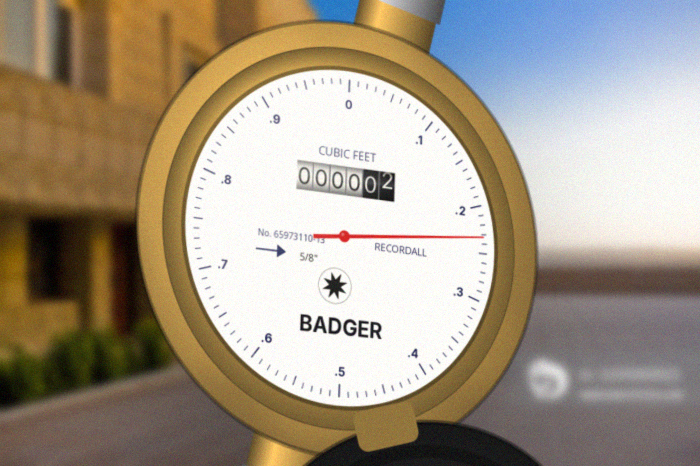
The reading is 2.23,ft³
